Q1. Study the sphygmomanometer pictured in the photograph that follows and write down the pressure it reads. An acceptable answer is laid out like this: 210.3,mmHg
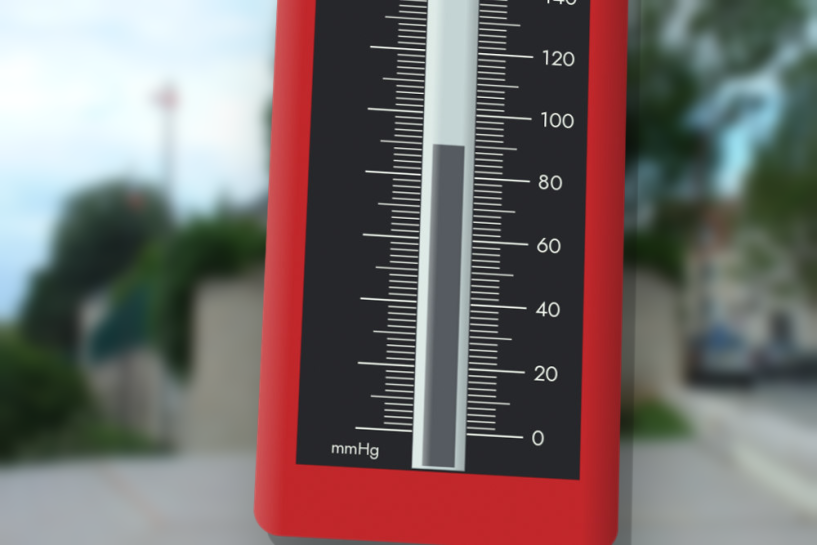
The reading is 90,mmHg
